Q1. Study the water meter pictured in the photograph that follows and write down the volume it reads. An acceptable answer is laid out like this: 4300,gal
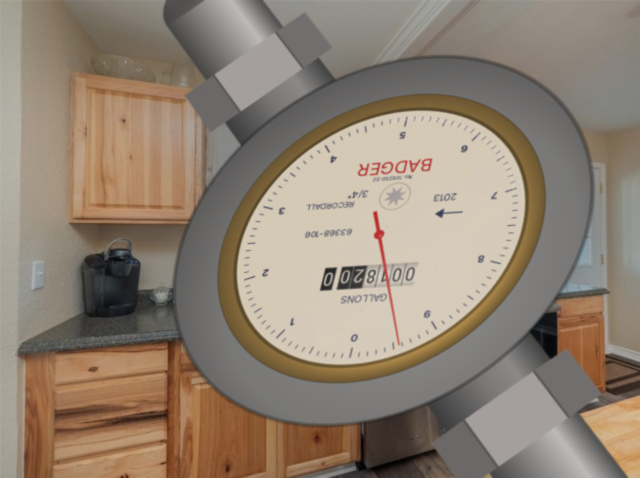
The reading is 18199.4,gal
